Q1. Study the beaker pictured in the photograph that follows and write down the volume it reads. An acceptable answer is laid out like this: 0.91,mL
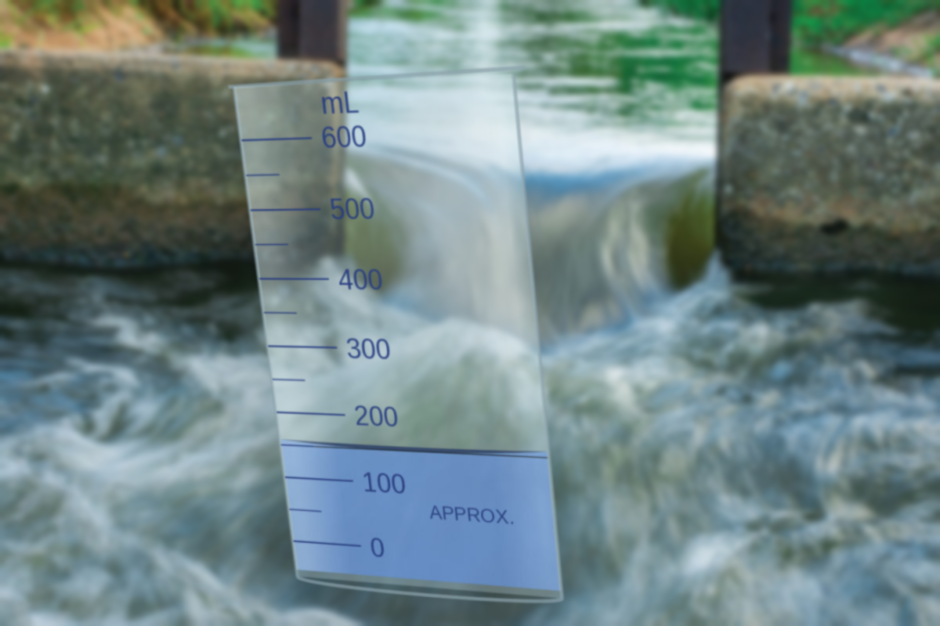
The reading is 150,mL
